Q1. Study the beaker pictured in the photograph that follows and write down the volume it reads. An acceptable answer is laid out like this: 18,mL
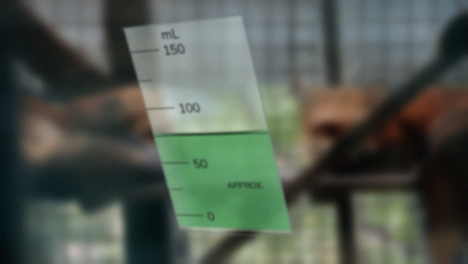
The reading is 75,mL
